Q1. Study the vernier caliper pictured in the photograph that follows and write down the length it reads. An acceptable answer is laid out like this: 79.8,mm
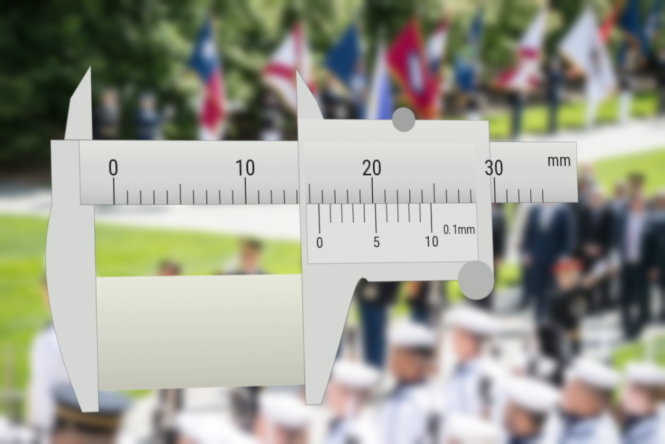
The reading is 15.7,mm
